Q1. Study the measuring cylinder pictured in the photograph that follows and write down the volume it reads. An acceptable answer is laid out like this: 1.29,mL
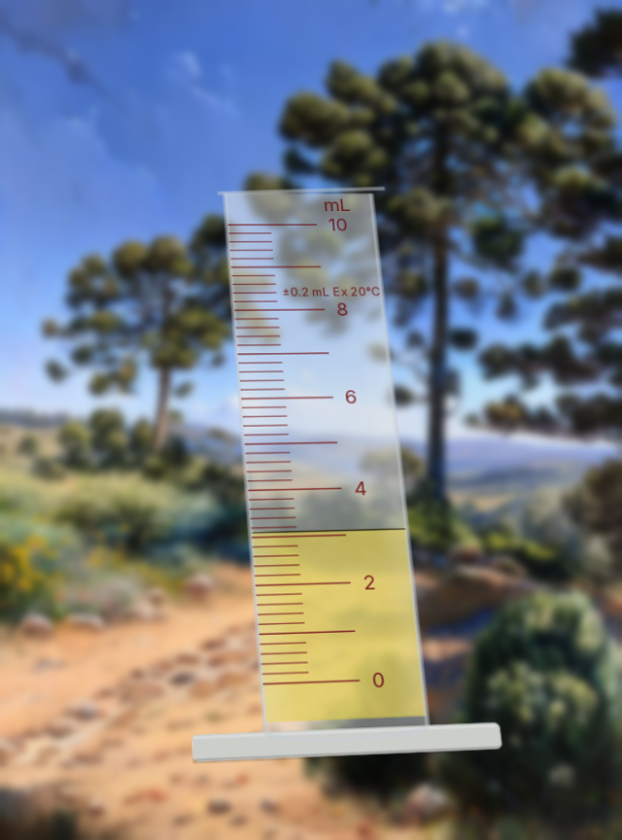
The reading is 3.1,mL
